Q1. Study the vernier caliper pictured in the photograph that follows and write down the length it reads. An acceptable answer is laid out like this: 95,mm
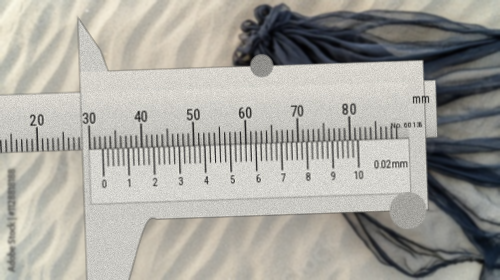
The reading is 32.5,mm
